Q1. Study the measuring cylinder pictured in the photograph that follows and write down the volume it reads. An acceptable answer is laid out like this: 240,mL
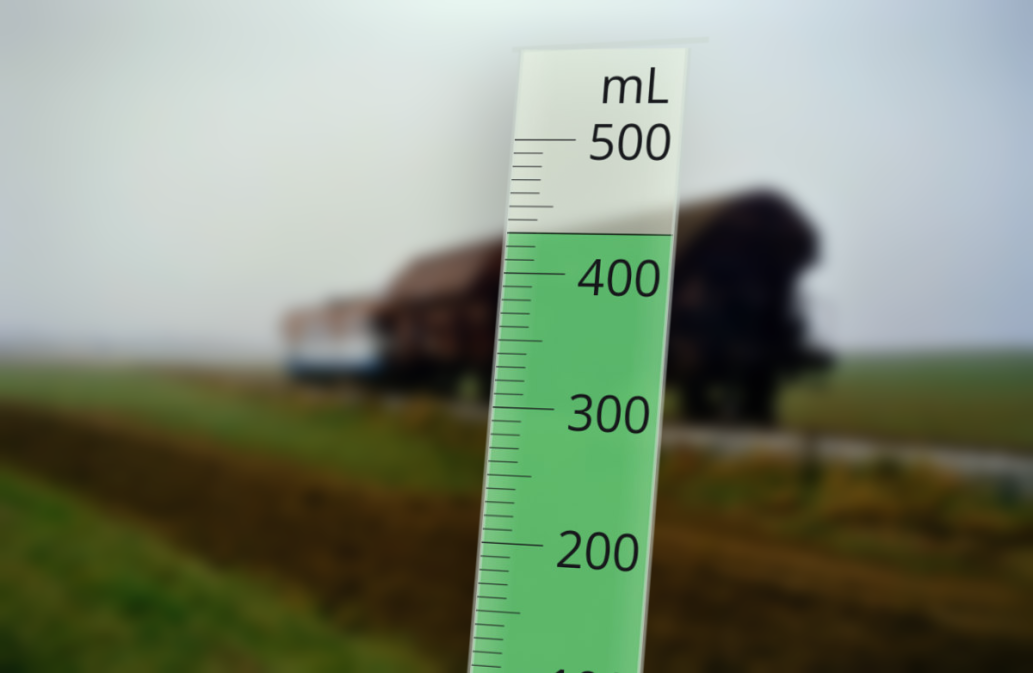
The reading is 430,mL
